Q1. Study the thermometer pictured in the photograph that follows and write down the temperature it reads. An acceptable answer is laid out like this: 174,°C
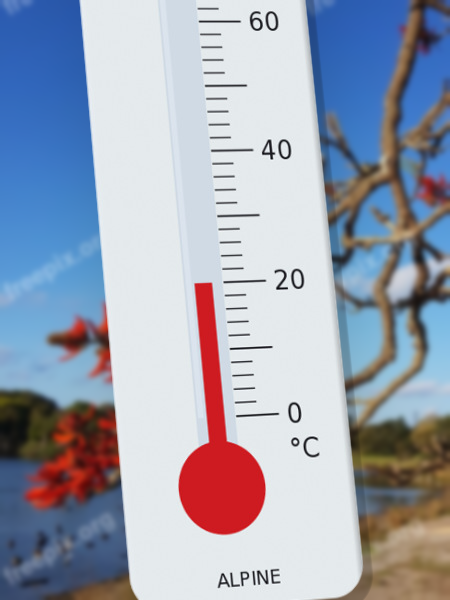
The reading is 20,°C
